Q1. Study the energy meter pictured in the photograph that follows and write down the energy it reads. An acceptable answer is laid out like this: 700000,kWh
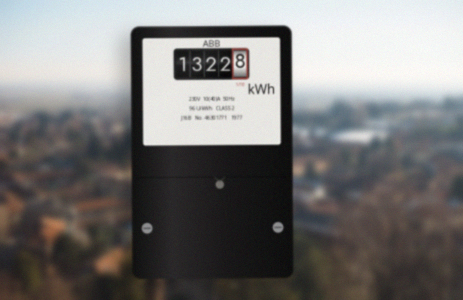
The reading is 1322.8,kWh
